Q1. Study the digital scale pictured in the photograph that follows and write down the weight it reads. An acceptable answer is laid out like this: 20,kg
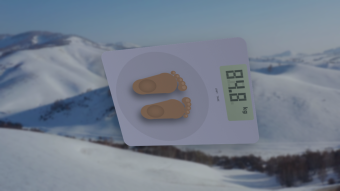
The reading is 84.8,kg
